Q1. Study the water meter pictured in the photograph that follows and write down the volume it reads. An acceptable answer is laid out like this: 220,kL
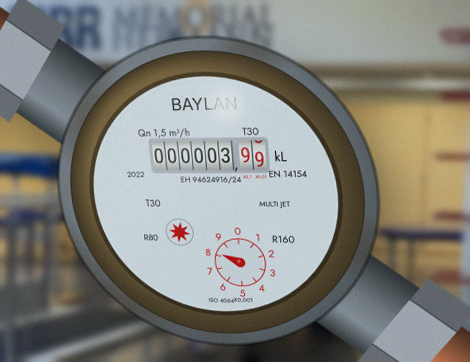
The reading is 3.988,kL
